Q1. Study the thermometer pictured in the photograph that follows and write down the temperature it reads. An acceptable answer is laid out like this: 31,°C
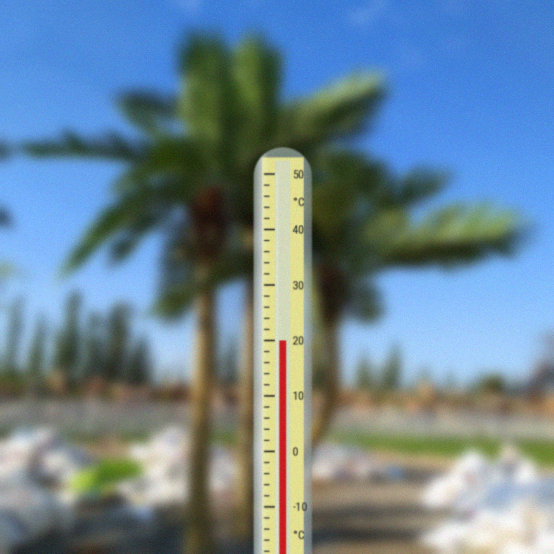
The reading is 20,°C
